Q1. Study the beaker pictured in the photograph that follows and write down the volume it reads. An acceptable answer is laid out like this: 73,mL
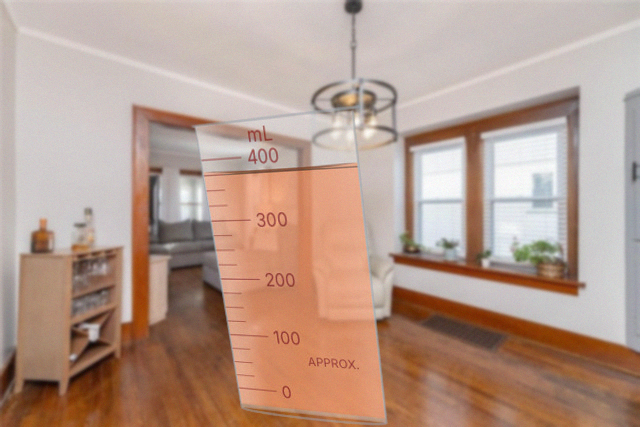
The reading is 375,mL
